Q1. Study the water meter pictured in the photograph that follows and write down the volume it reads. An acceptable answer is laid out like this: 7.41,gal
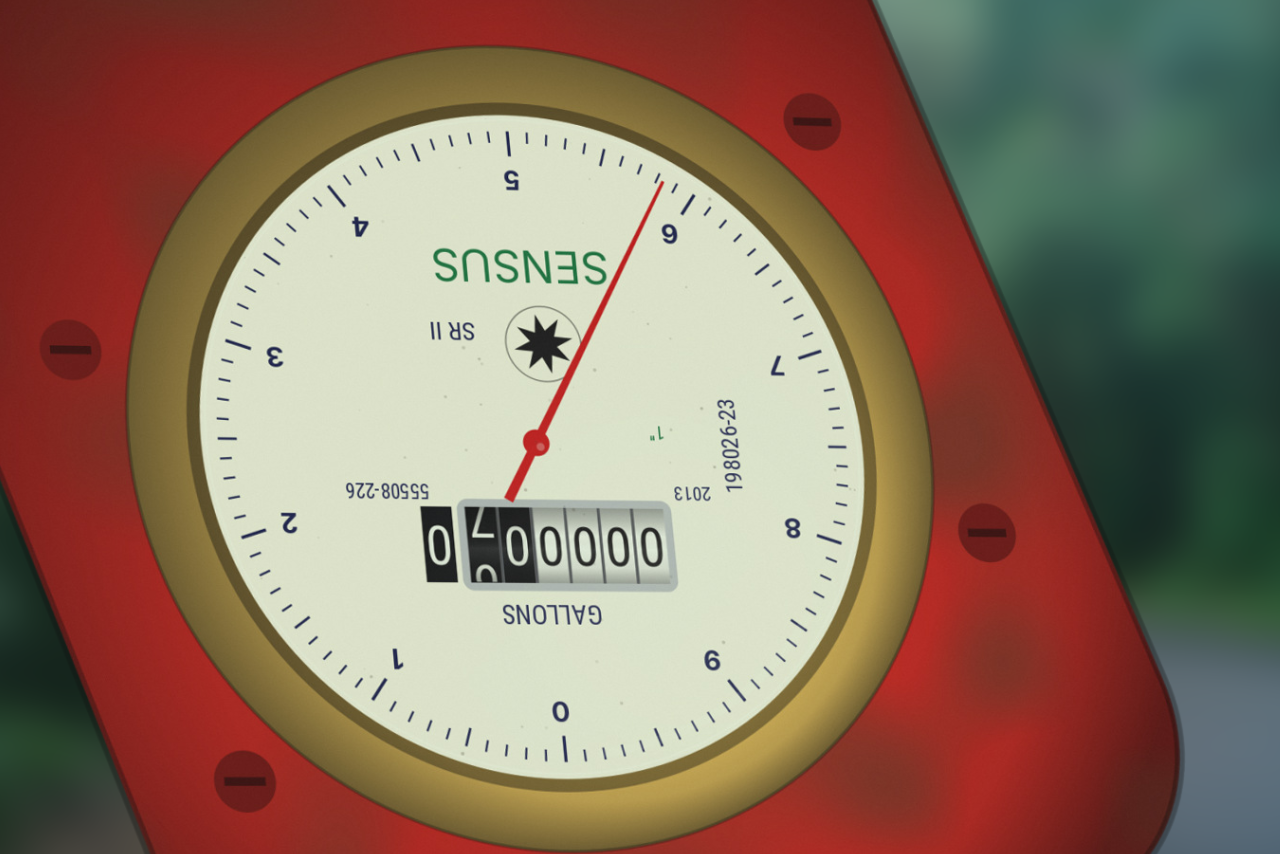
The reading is 65.8,gal
